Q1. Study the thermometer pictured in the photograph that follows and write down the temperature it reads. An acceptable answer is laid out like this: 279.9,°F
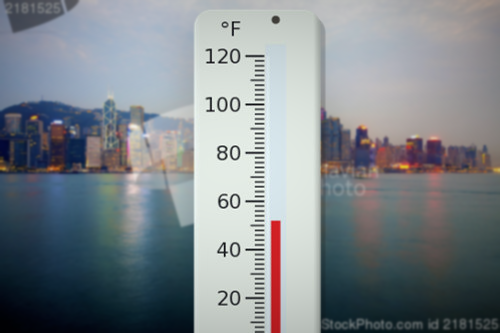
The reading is 52,°F
